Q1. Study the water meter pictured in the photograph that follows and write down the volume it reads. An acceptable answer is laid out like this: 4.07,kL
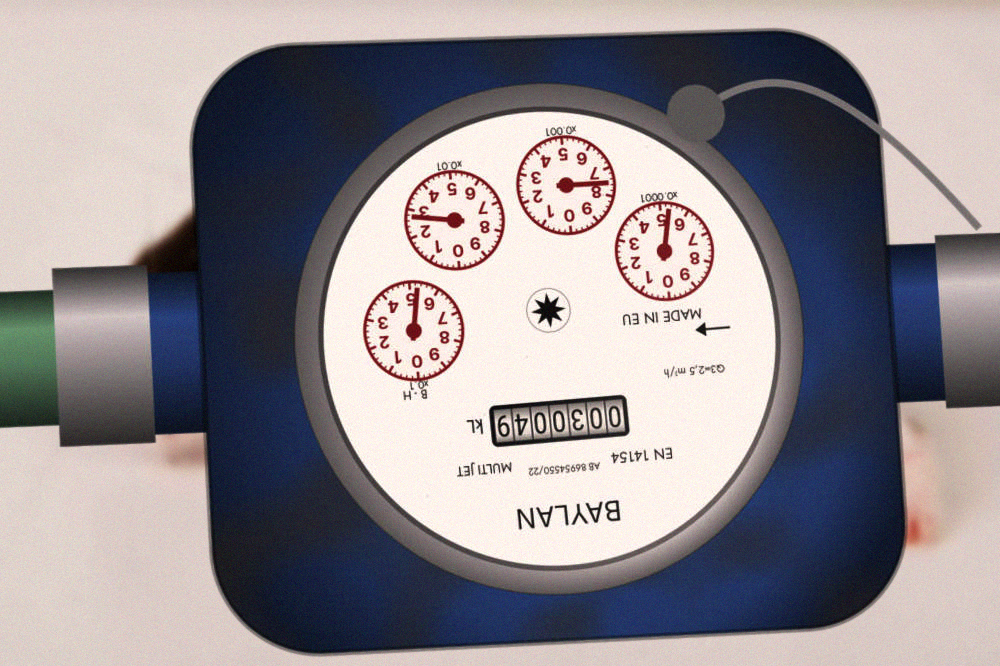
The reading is 30049.5275,kL
